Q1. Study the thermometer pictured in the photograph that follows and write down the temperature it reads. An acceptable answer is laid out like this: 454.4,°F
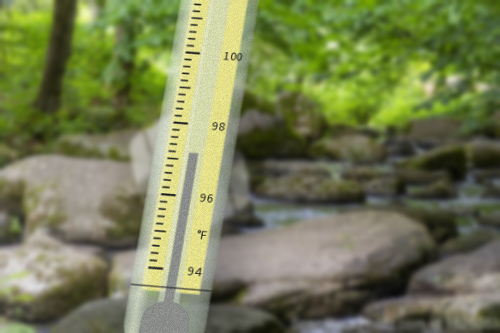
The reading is 97.2,°F
